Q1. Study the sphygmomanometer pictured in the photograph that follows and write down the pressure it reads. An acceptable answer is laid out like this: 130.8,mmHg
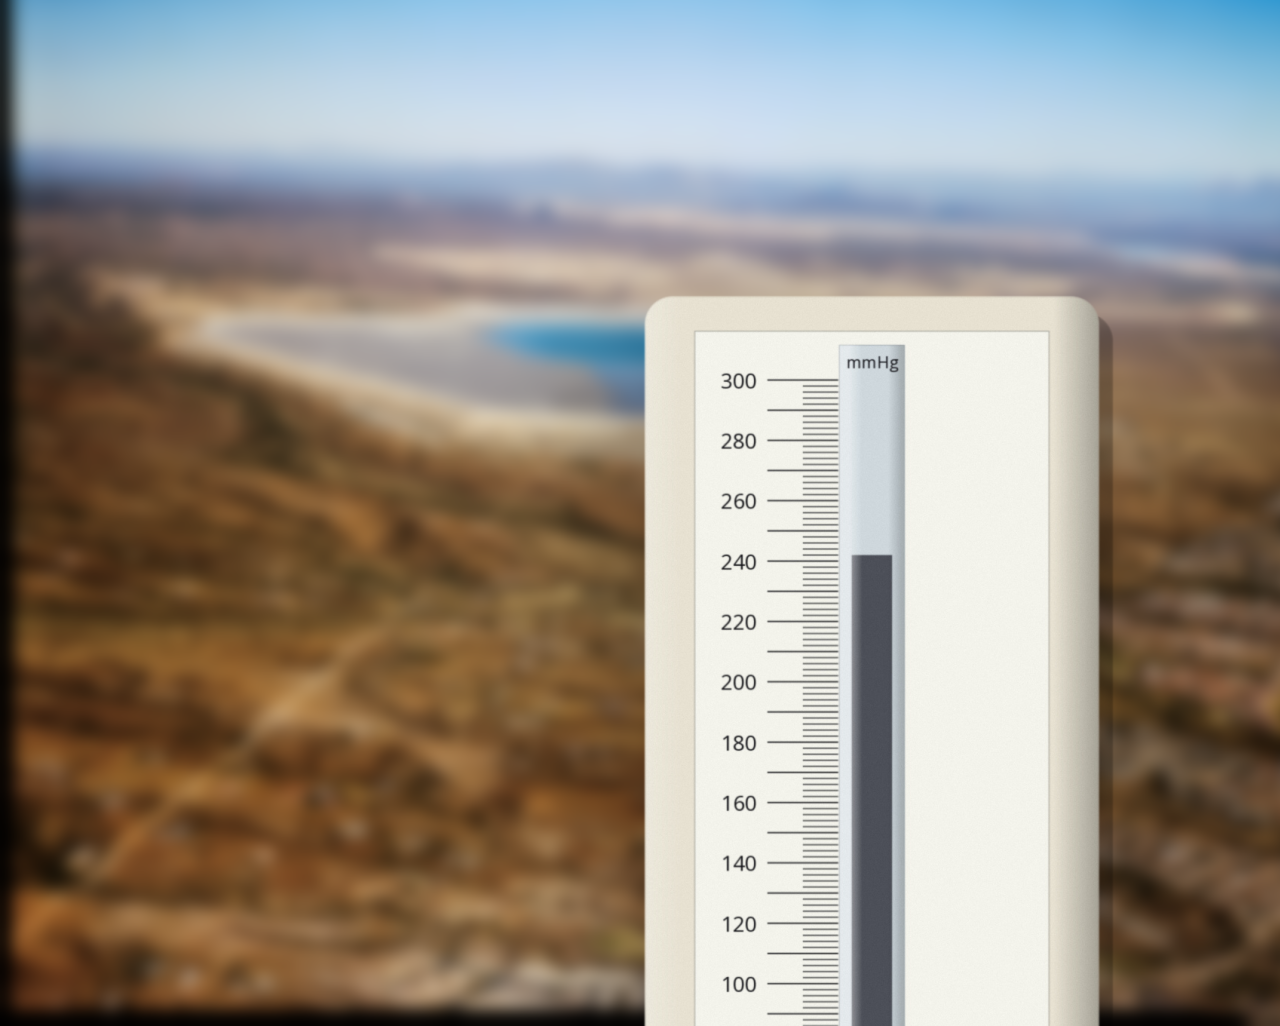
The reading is 242,mmHg
